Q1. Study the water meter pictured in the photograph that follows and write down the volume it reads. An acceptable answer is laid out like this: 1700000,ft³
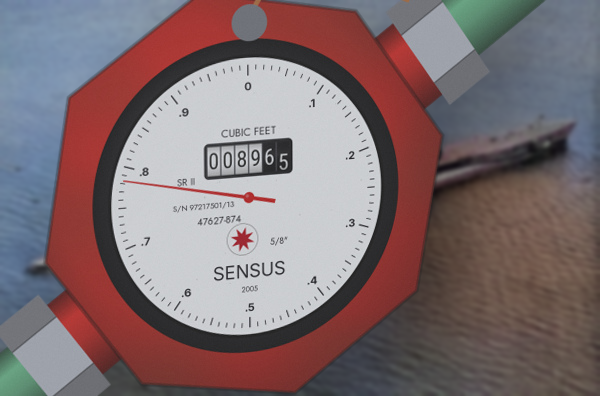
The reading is 8964.78,ft³
